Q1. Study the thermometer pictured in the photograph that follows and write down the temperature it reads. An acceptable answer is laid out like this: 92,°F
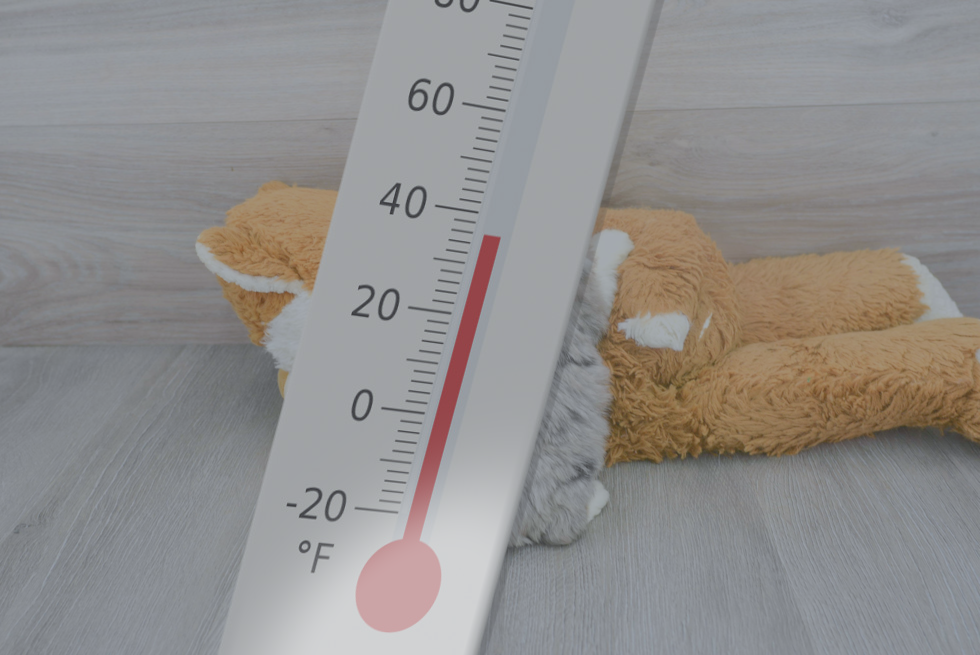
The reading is 36,°F
